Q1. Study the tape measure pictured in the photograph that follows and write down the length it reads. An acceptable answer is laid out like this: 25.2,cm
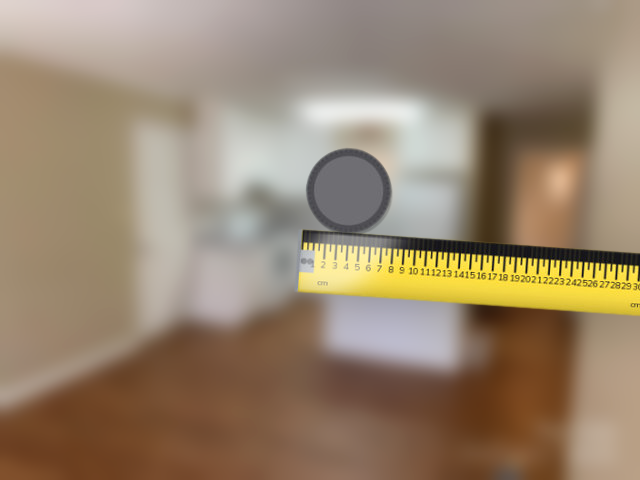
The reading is 7.5,cm
